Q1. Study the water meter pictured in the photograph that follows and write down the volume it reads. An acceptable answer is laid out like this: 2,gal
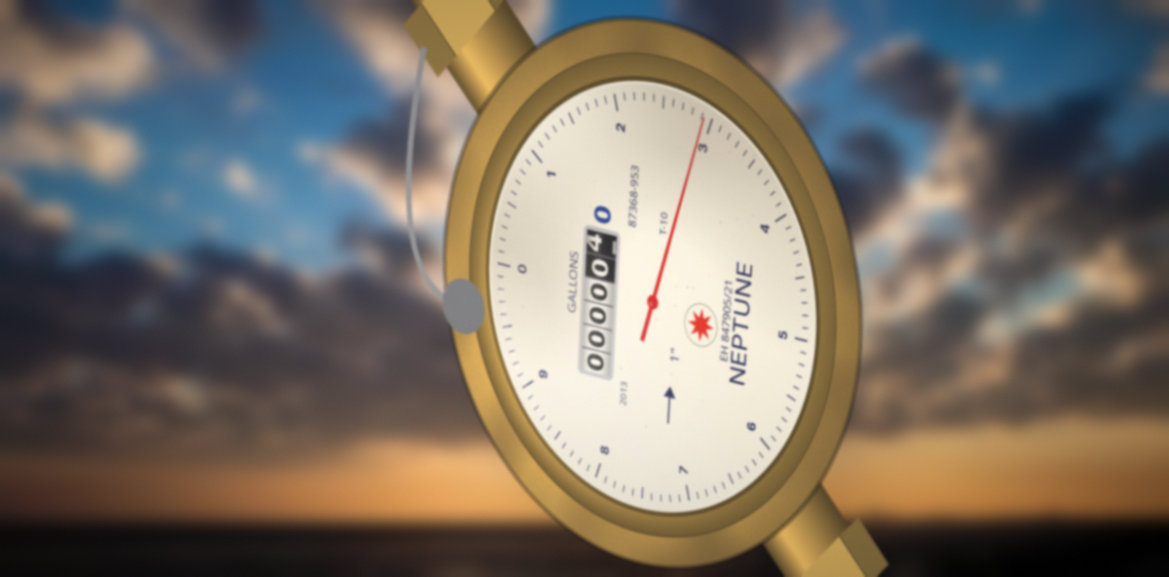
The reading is 42.9,gal
